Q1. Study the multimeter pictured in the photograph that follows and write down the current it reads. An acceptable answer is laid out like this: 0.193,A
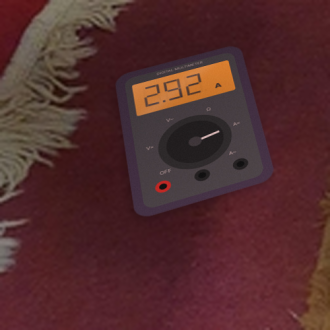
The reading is 2.92,A
